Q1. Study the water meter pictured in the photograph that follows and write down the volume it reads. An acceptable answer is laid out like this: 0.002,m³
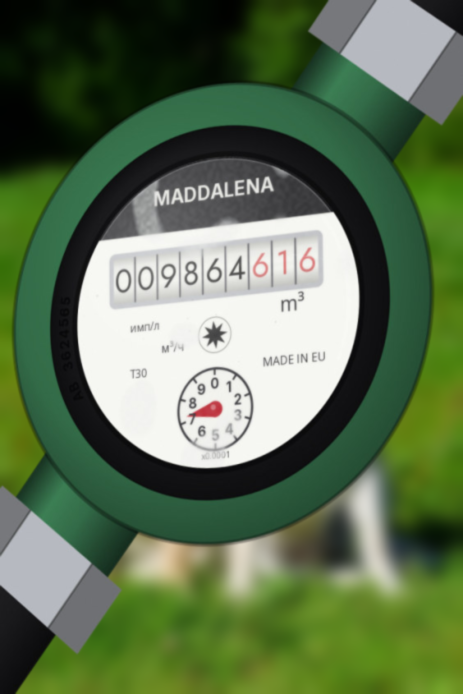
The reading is 9864.6167,m³
